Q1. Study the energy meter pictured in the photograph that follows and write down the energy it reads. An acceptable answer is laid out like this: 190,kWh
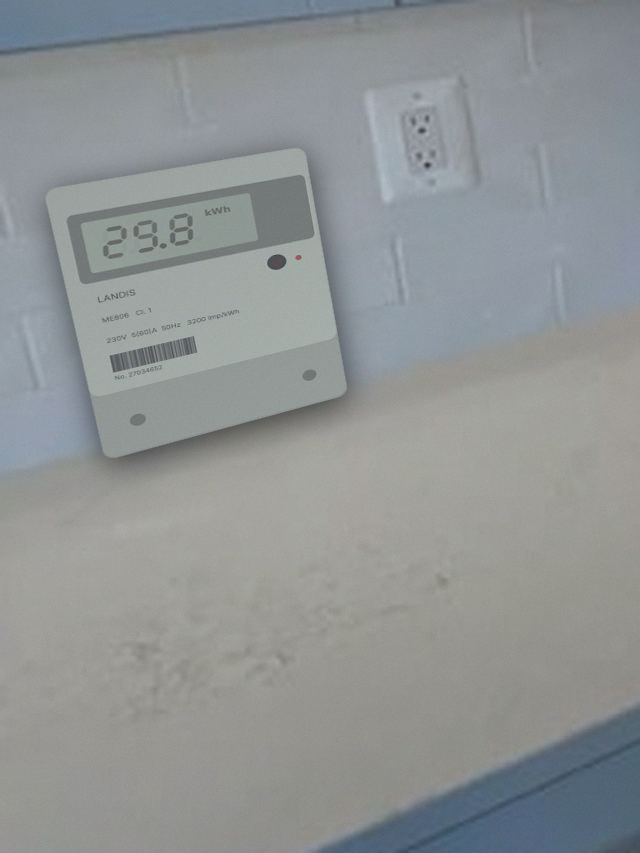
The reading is 29.8,kWh
